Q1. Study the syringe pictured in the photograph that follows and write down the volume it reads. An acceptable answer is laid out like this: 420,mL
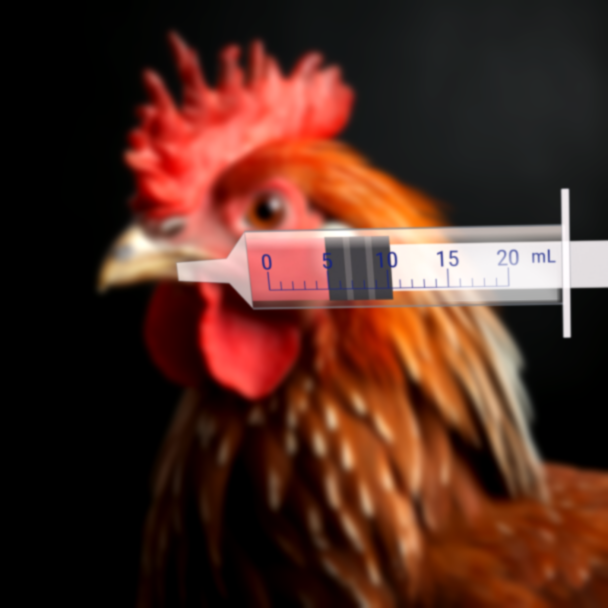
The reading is 5,mL
